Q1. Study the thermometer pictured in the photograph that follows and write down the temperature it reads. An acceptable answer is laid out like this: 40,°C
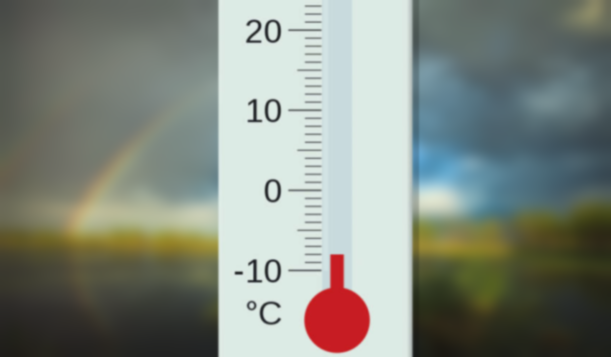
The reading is -8,°C
